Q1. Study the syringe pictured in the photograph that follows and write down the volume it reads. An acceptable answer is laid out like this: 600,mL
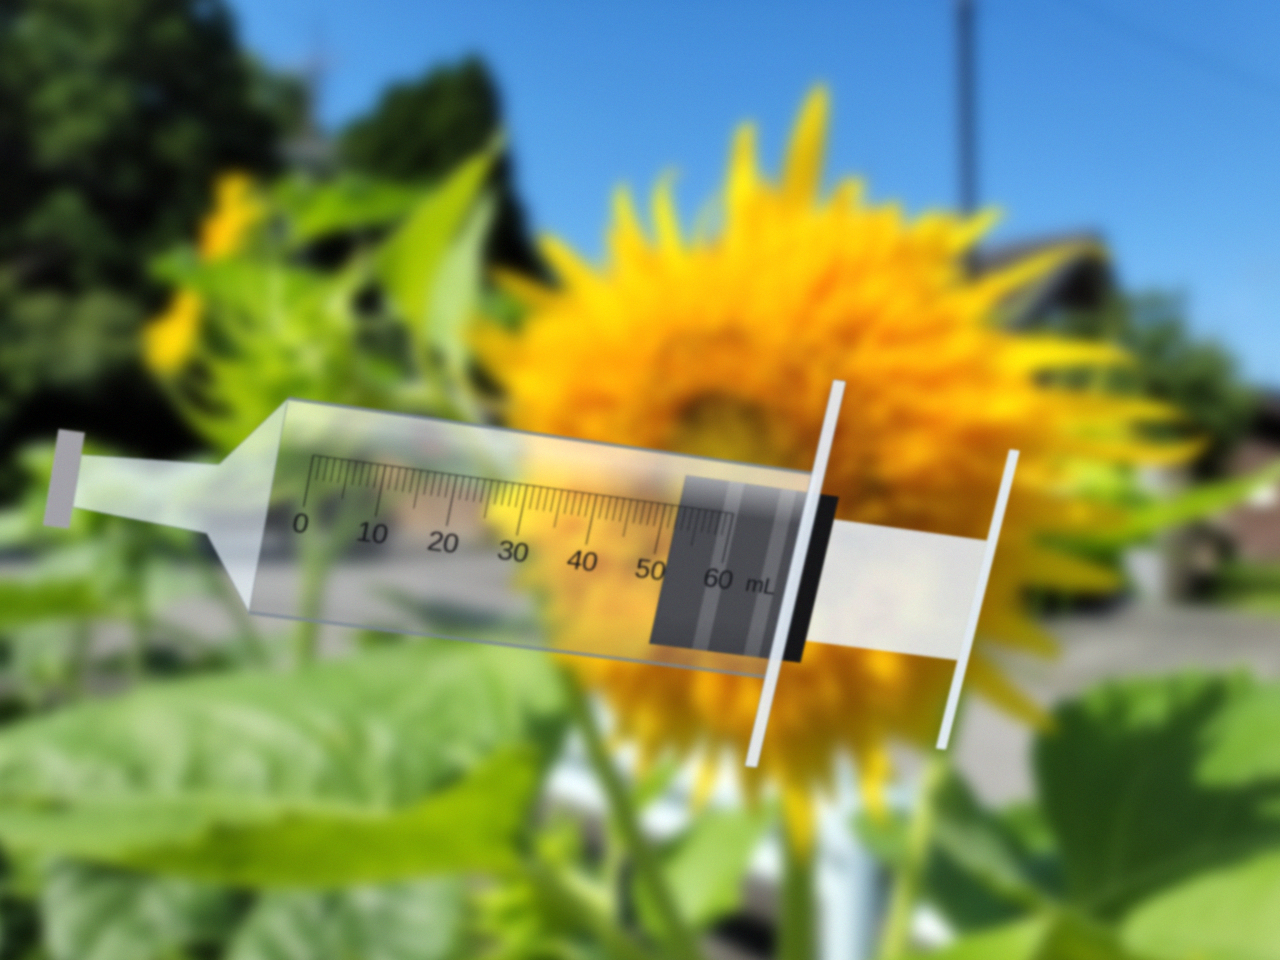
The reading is 52,mL
